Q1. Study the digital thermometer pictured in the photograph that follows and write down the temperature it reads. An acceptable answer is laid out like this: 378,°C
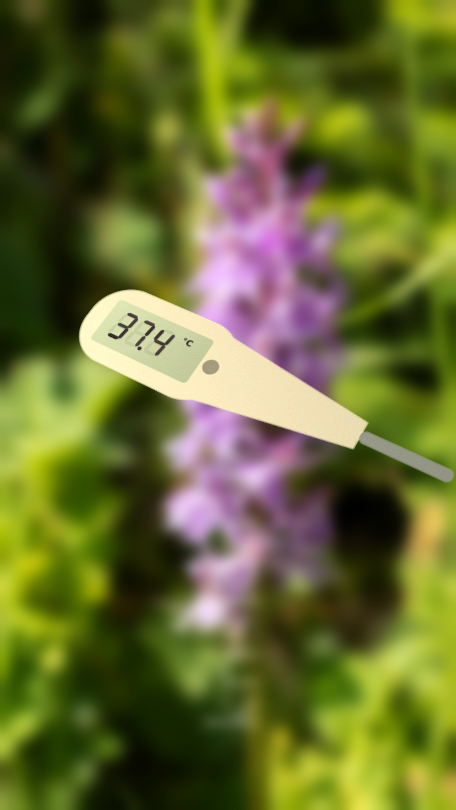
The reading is 37.4,°C
